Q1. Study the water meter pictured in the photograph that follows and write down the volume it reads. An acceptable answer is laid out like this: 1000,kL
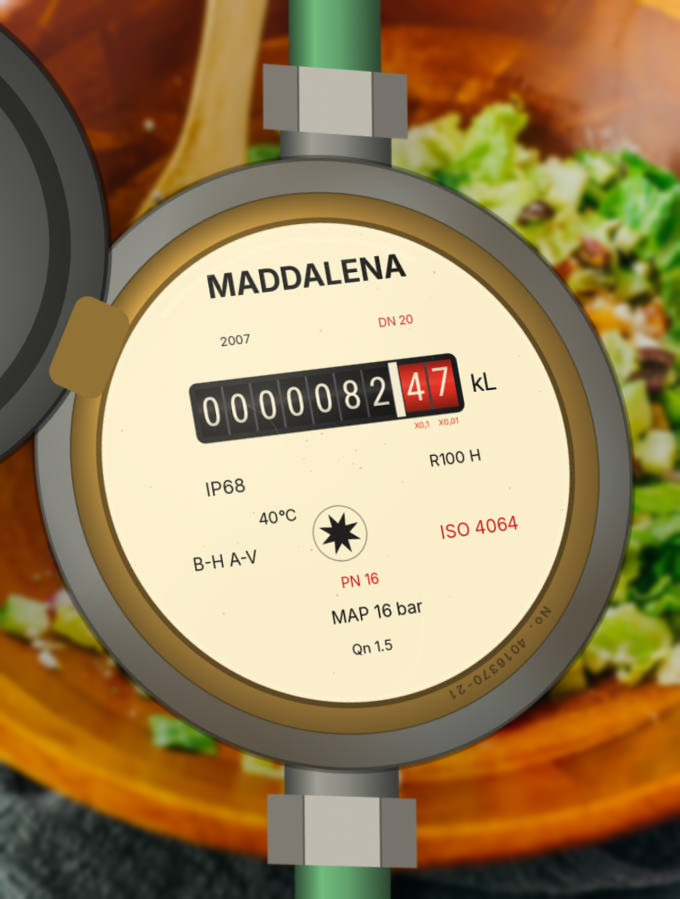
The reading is 82.47,kL
